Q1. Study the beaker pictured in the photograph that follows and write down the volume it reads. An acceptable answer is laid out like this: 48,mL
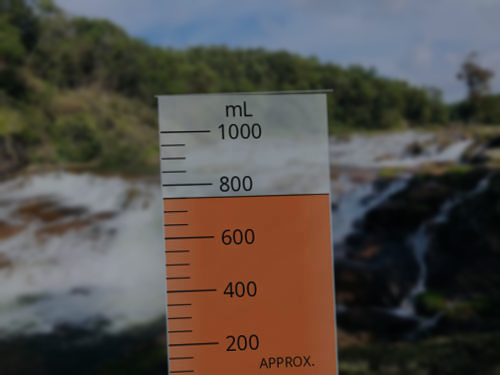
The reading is 750,mL
